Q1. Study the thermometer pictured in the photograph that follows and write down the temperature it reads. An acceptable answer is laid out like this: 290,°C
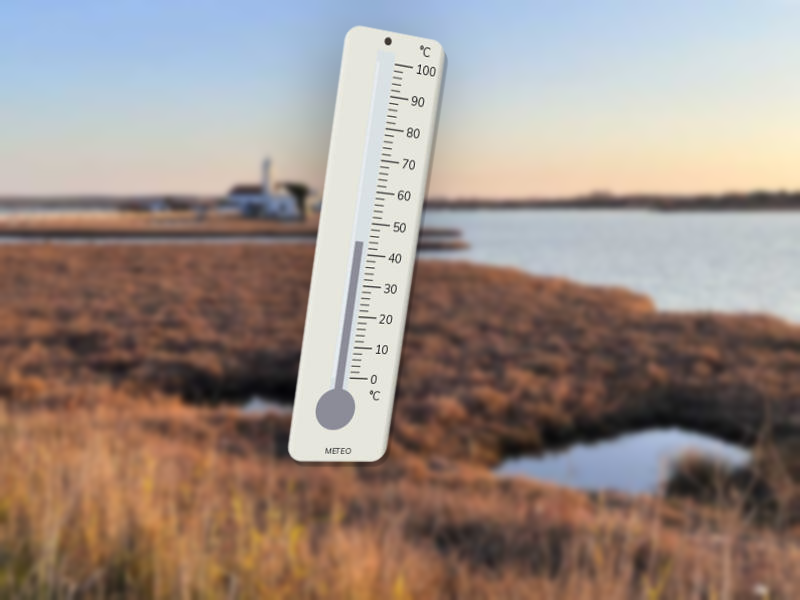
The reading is 44,°C
